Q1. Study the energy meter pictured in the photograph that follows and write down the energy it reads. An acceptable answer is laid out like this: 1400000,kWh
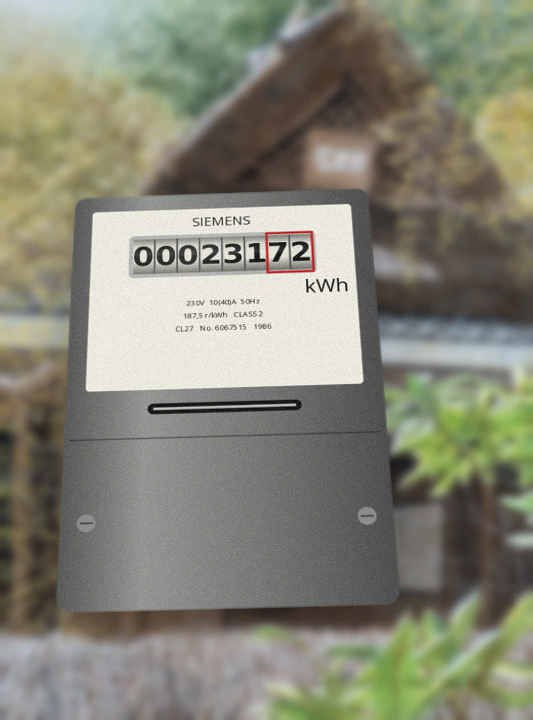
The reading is 231.72,kWh
